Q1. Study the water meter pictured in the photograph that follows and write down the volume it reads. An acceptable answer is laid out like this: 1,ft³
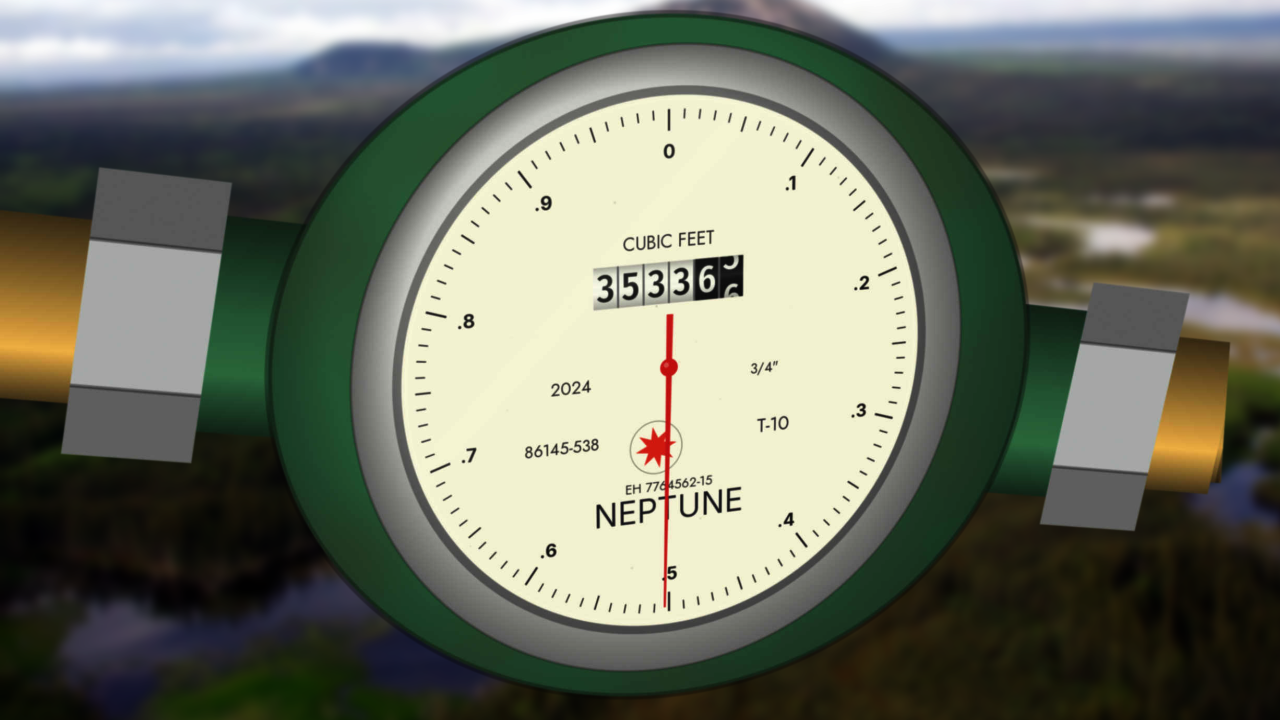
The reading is 353365.50,ft³
